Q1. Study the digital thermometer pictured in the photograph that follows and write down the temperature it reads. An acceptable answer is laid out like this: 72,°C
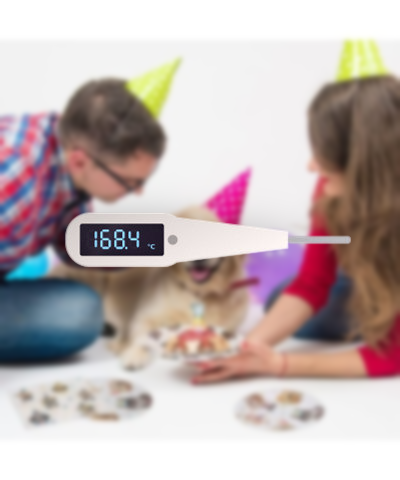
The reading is 168.4,°C
